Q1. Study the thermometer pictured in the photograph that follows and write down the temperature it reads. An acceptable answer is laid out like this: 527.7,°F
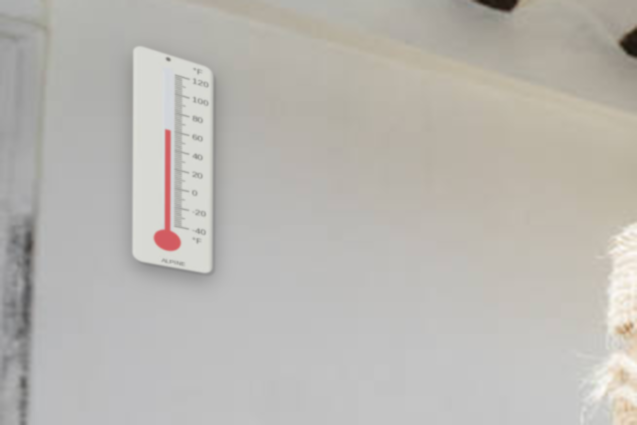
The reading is 60,°F
